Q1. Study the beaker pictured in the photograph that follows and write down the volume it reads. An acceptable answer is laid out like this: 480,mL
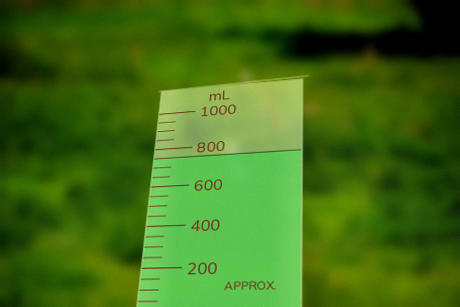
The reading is 750,mL
